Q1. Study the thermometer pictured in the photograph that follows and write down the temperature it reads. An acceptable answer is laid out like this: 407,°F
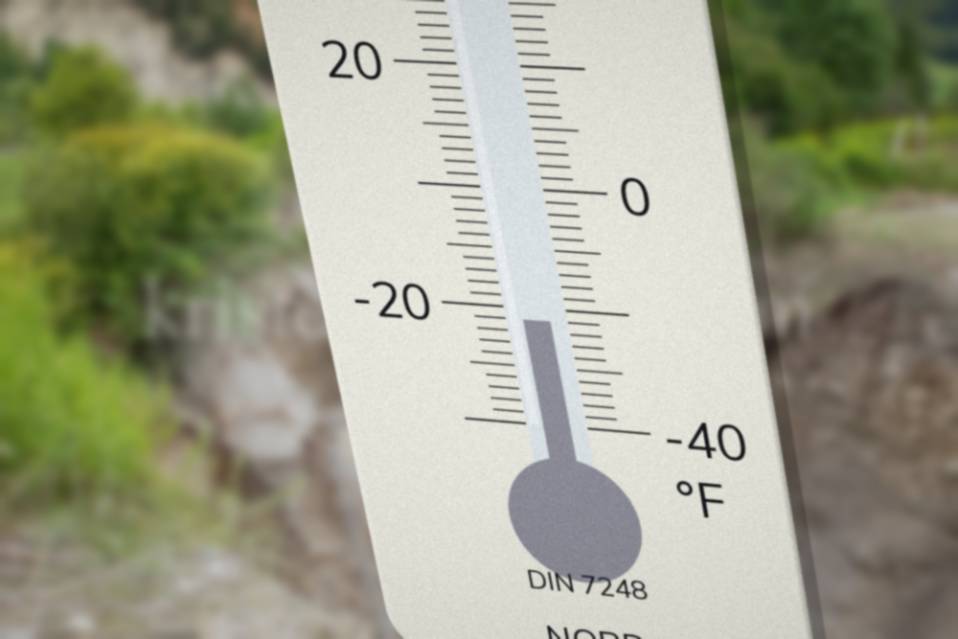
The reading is -22,°F
